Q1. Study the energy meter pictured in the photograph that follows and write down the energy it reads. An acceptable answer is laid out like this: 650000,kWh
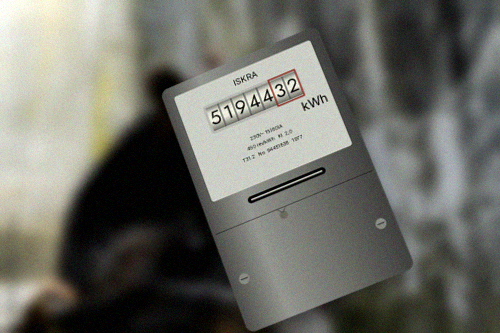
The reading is 51944.32,kWh
